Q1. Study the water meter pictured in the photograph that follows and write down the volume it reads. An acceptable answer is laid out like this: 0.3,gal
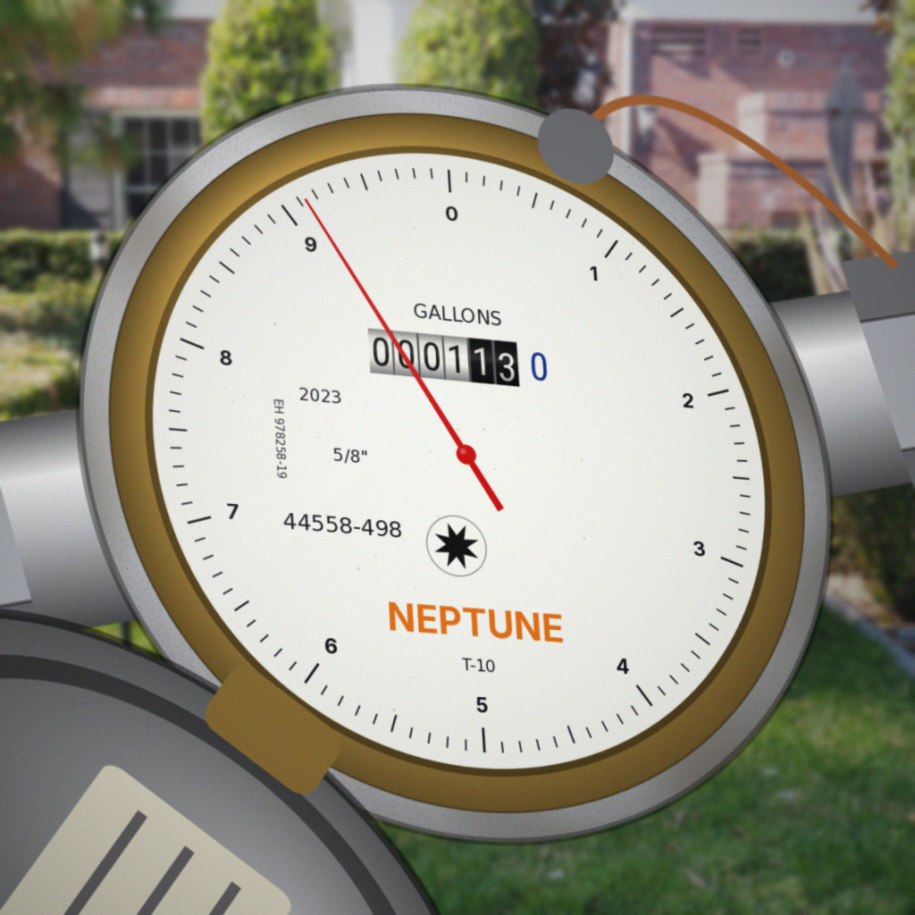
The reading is 1129.1,gal
